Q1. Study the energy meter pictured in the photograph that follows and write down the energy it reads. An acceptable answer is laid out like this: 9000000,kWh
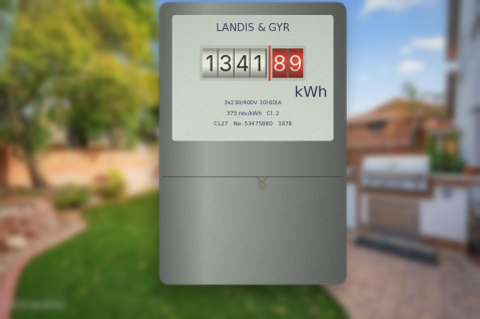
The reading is 1341.89,kWh
